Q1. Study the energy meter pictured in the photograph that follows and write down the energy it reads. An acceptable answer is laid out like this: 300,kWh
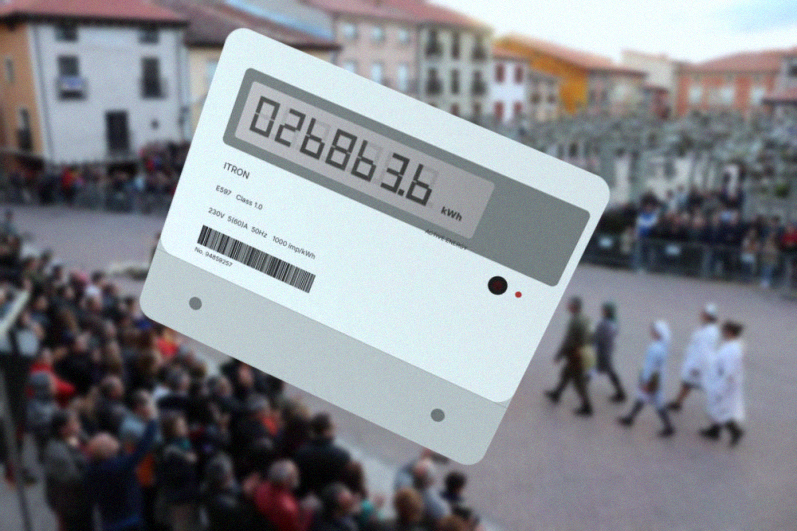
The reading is 26863.6,kWh
